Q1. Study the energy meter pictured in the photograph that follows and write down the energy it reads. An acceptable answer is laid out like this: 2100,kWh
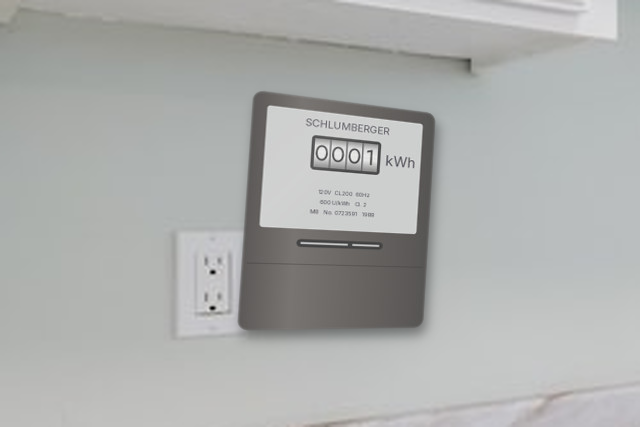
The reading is 1,kWh
